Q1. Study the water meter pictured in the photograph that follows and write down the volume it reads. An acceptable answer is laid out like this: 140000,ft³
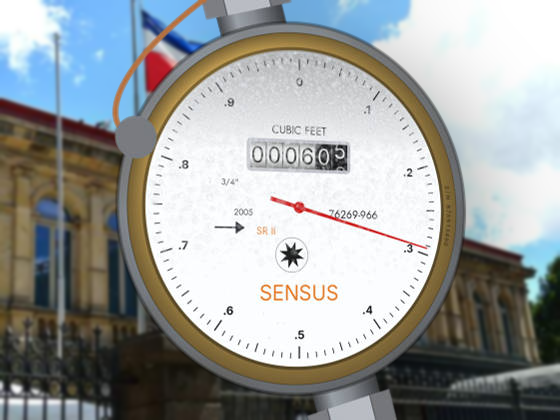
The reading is 605.29,ft³
